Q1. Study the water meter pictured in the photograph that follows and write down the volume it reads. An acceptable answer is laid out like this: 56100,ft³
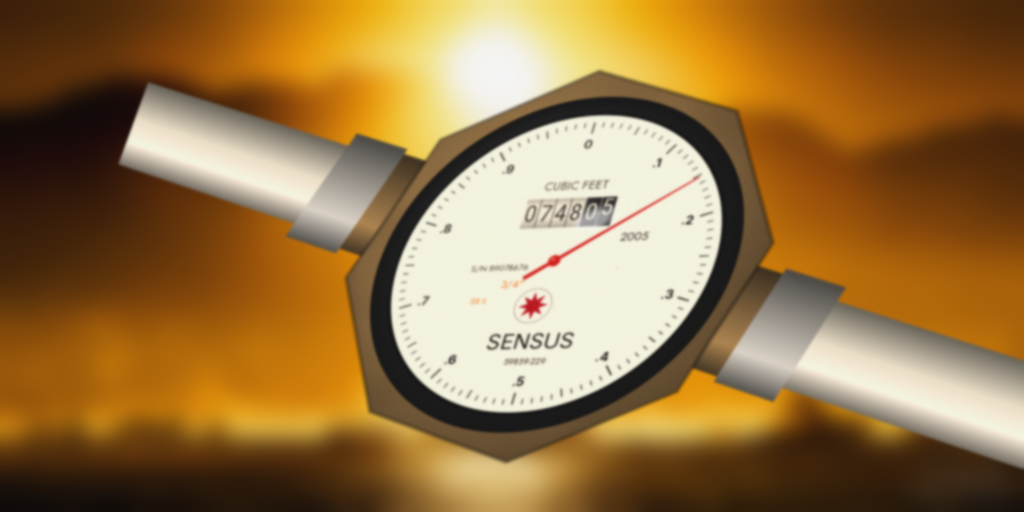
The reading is 74805.15,ft³
